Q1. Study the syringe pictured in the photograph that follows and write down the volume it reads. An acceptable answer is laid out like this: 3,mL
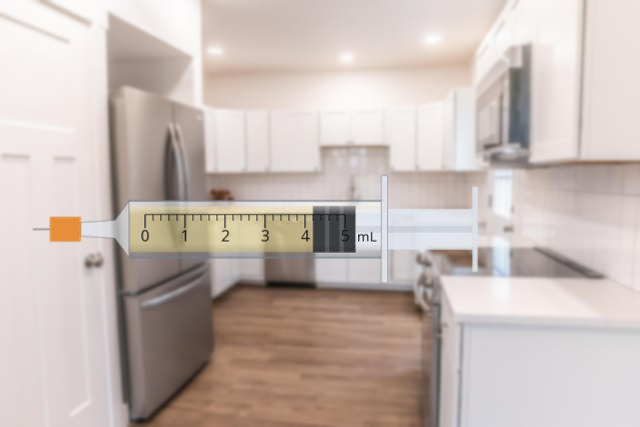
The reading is 4.2,mL
